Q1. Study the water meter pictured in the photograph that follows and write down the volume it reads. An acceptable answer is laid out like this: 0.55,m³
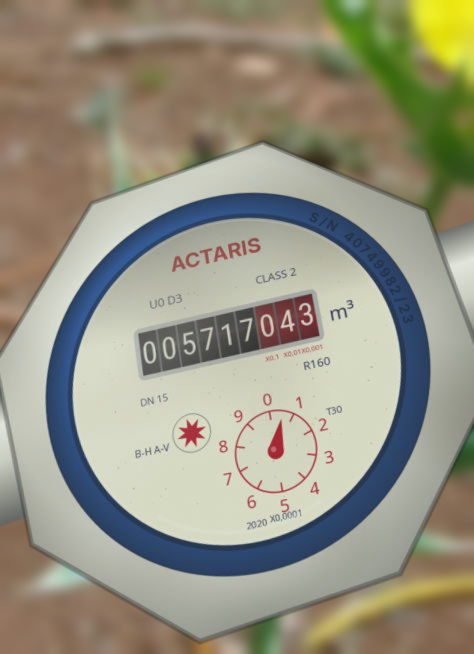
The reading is 5717.0430,m³
